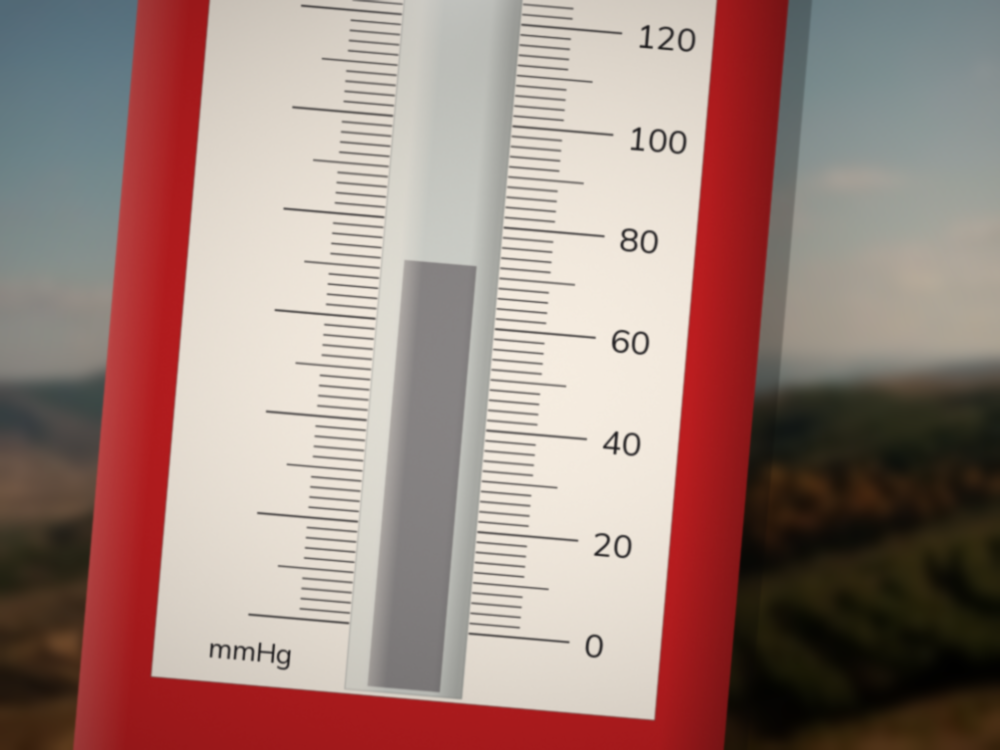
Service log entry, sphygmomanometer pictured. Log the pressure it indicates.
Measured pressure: 72 mmHg
